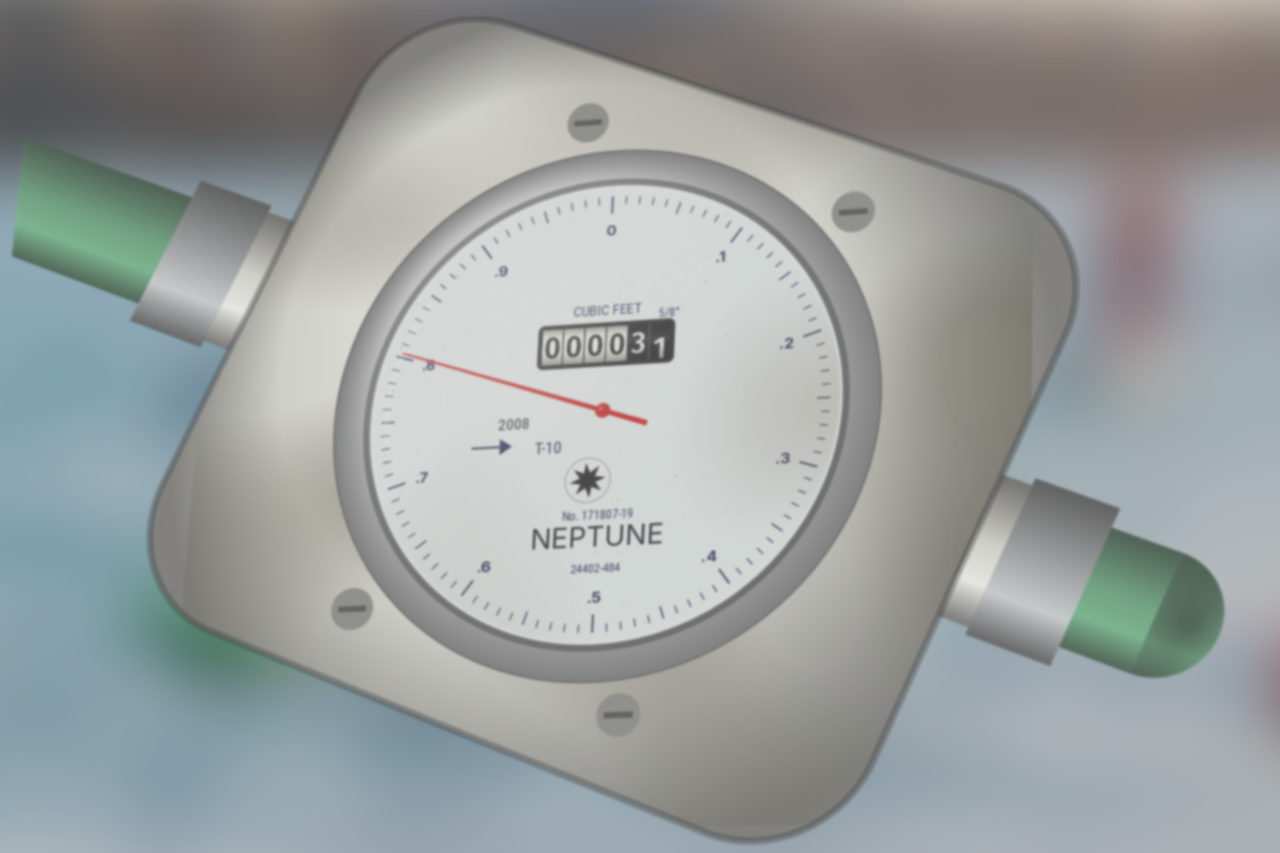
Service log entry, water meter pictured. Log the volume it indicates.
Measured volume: 30.80 ft³
